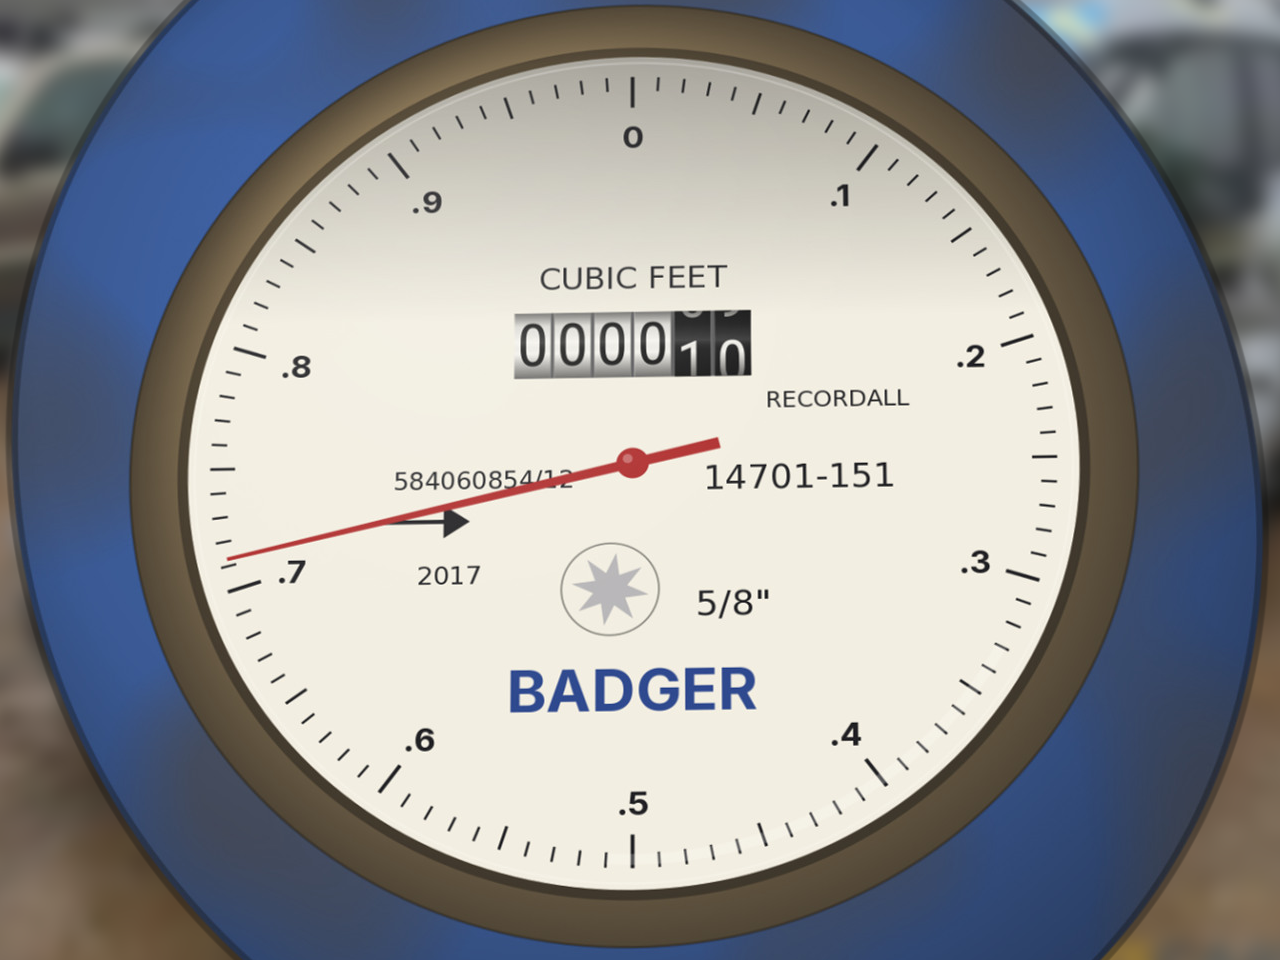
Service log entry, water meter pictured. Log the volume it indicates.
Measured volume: 9.71 ft³
